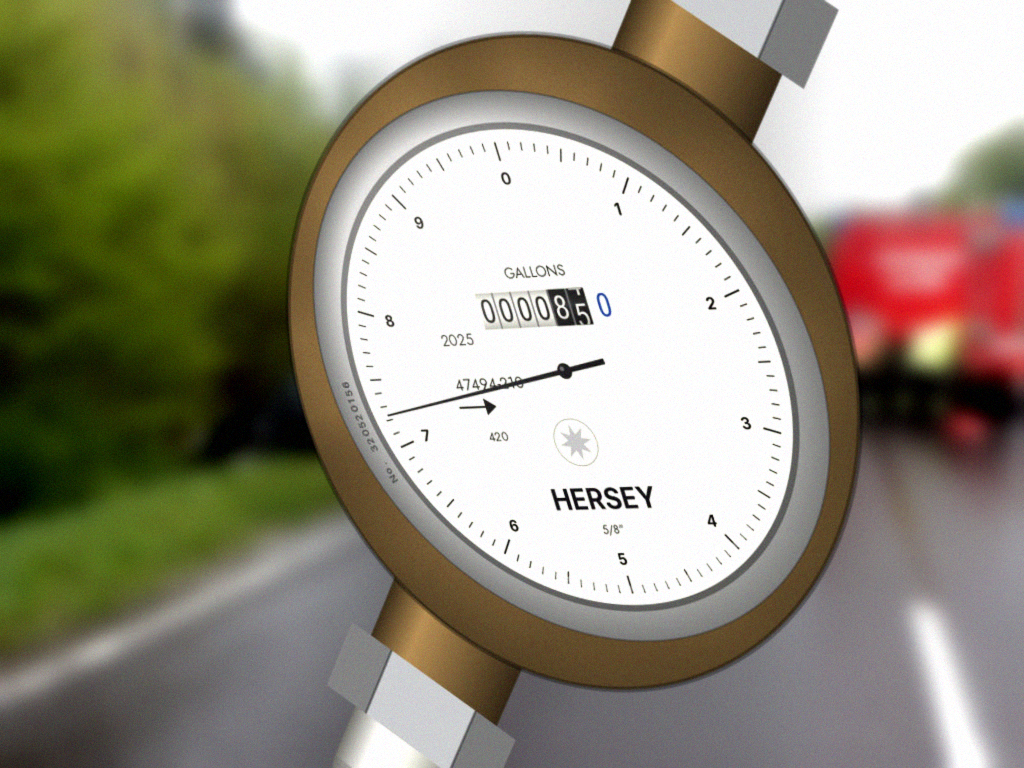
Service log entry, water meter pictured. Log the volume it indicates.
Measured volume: 847.2 gal
